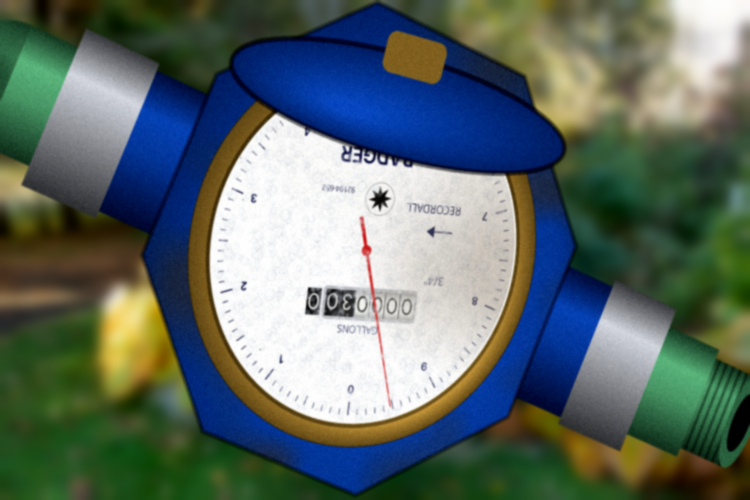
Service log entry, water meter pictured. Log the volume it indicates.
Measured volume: 299.5 gal
